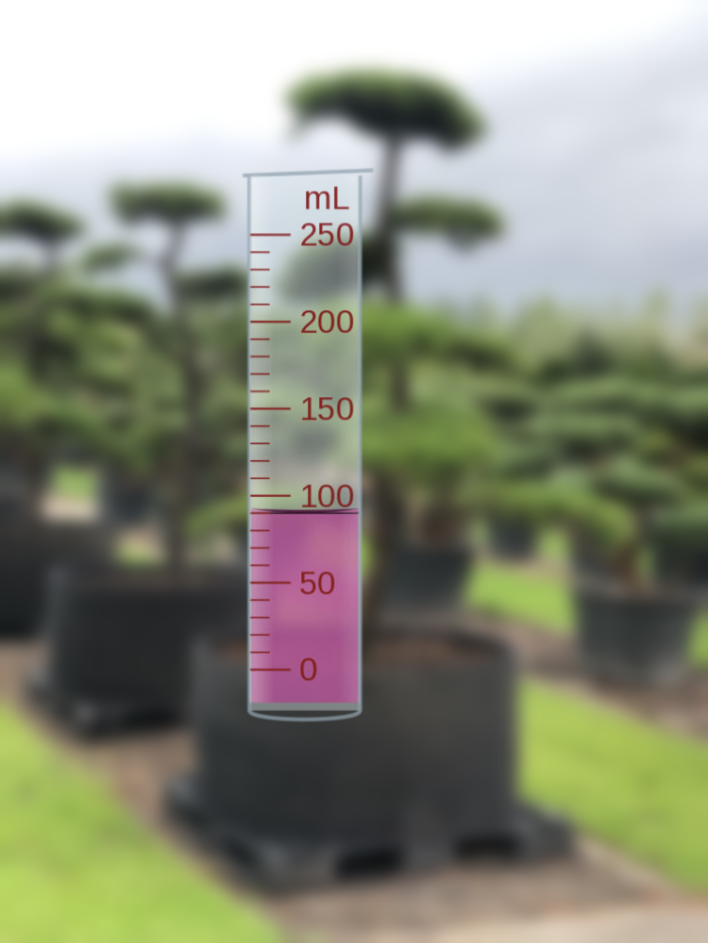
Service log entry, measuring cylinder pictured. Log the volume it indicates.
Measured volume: 90 mL
